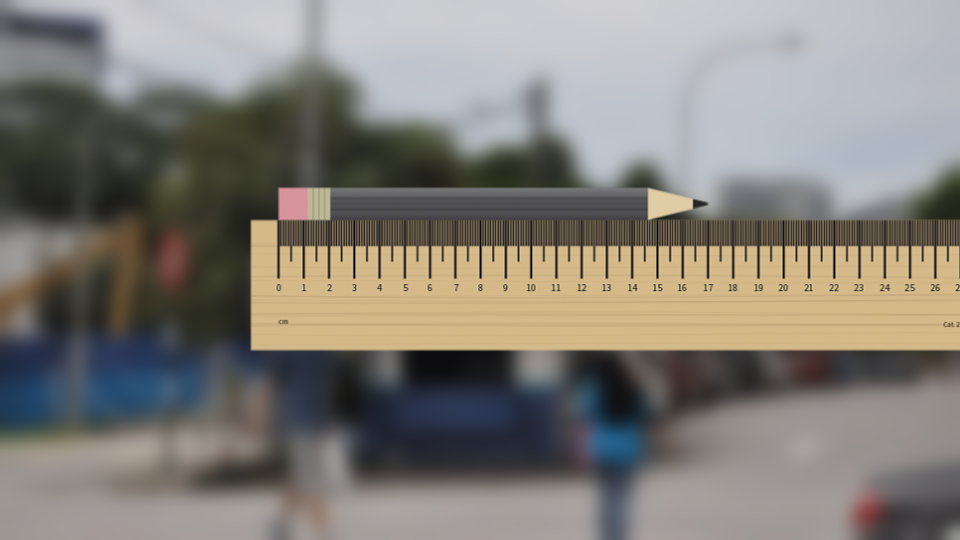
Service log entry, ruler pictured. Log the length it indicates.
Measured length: 17 cm
